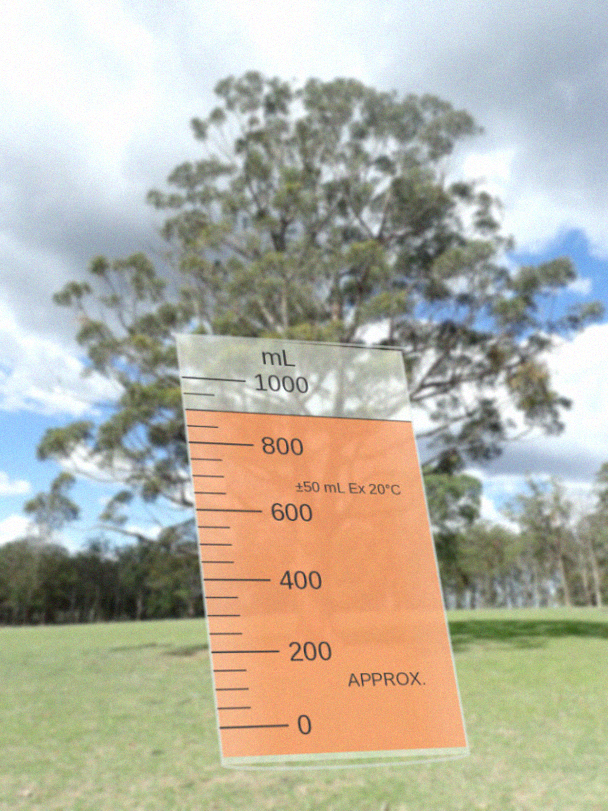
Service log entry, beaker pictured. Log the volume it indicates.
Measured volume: 900 mL
